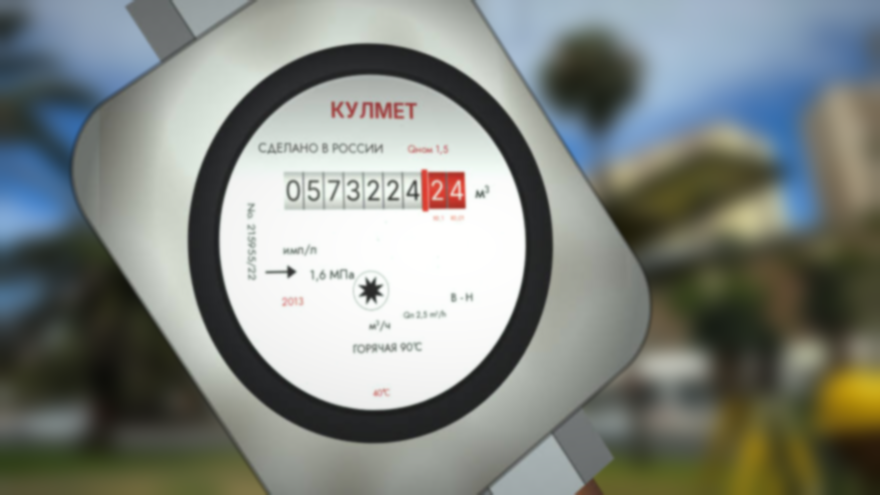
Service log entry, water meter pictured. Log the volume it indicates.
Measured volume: 573224.24 m³
